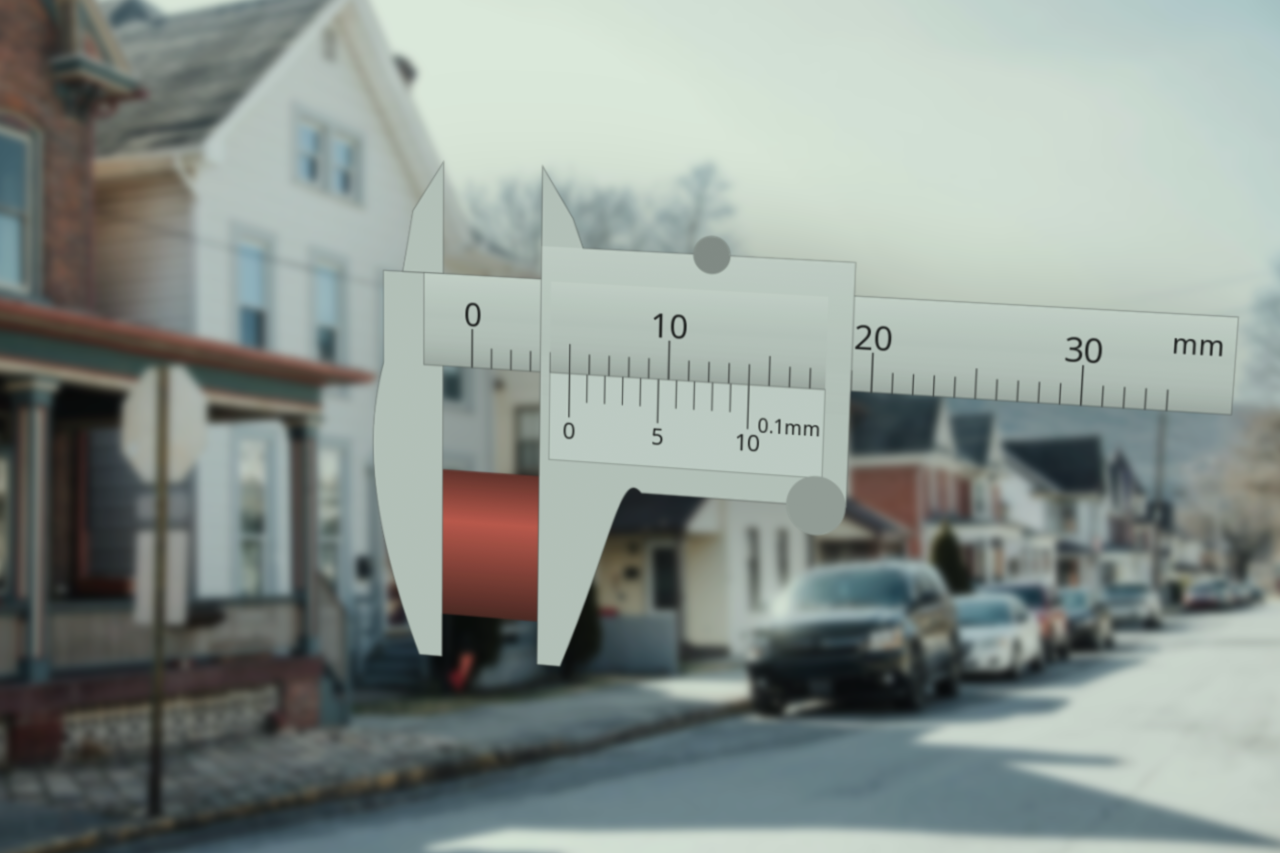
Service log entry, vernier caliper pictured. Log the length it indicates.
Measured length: 5.0 mm
